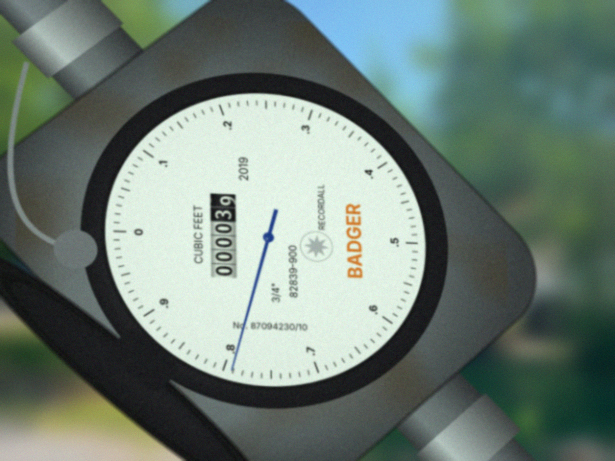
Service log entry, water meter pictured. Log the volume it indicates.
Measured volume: 38.79 ft³
